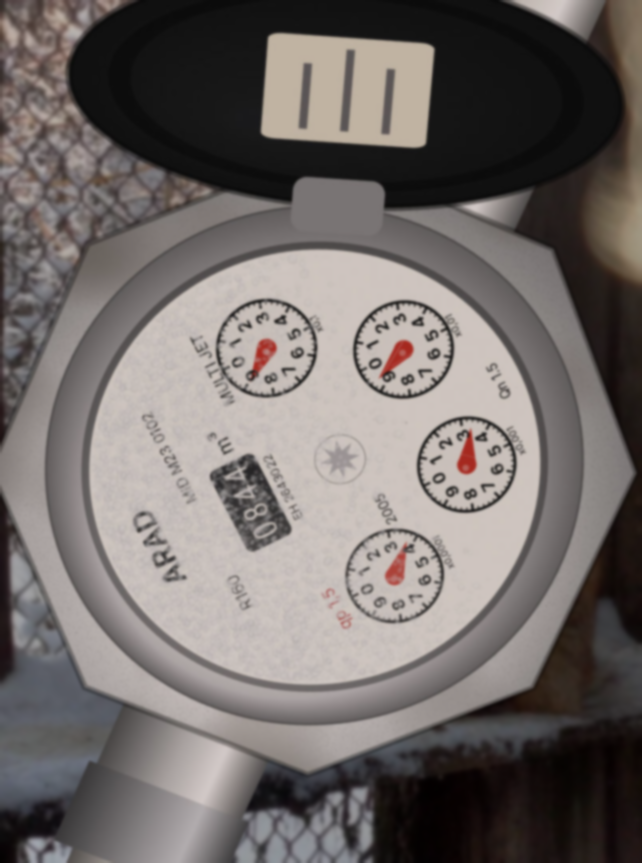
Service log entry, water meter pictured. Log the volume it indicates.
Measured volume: 844.8933 m³
